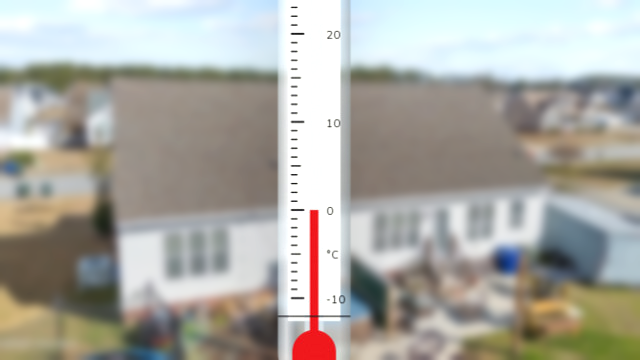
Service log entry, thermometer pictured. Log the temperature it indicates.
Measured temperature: 0 °C
